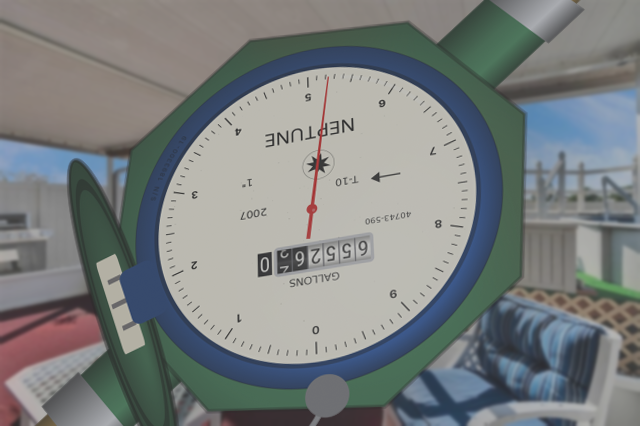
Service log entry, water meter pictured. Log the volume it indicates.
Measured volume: 6552625.2 gal
